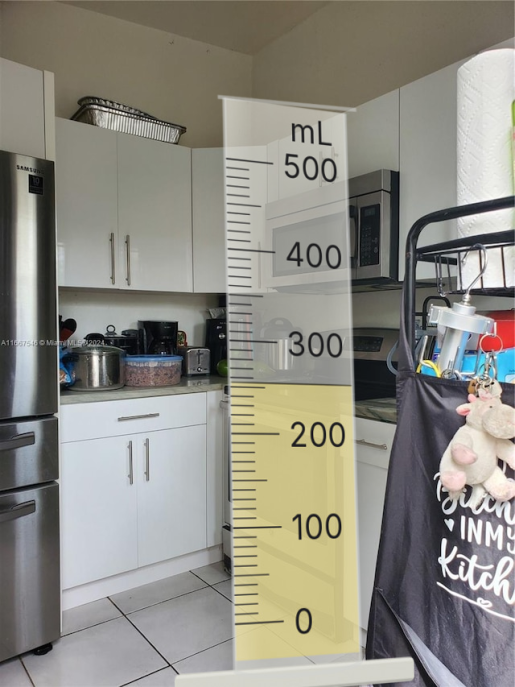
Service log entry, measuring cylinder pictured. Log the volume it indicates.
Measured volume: 255 mL
